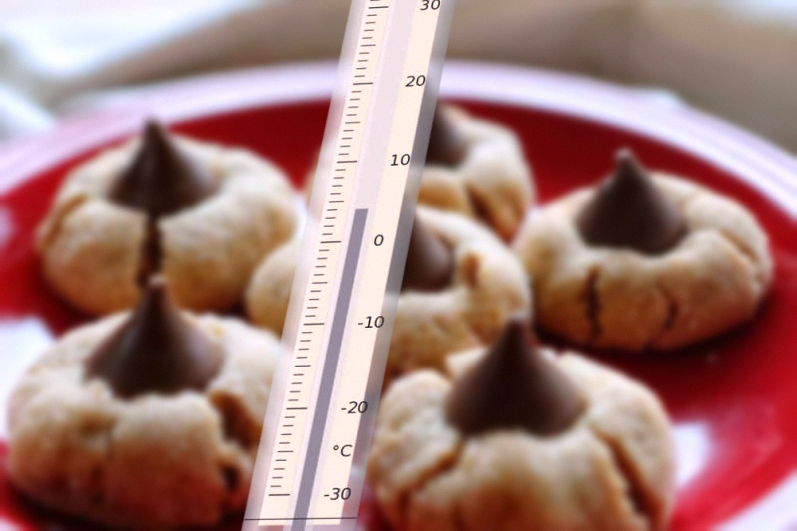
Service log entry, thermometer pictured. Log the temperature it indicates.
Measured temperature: 4 °C
